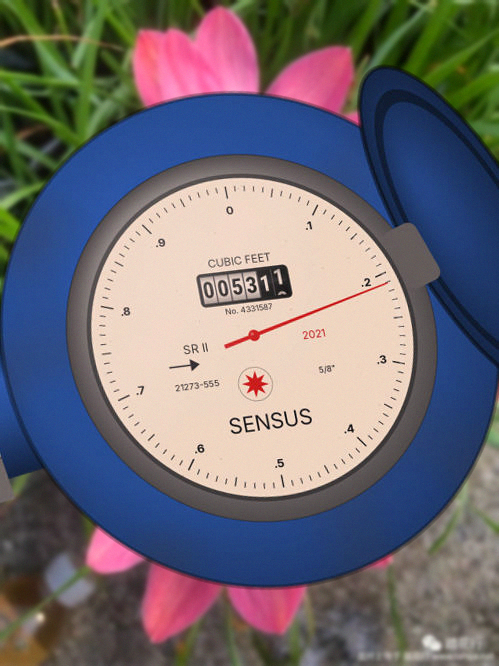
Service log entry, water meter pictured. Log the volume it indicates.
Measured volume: 5311.21 ft³
